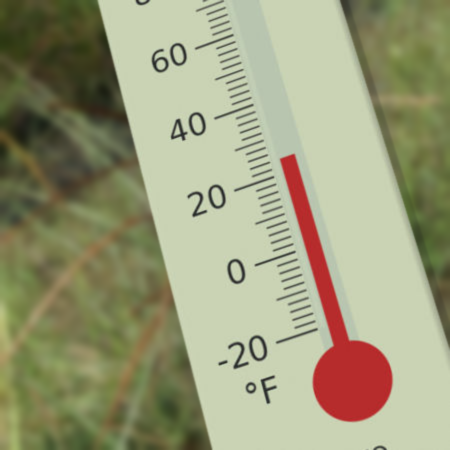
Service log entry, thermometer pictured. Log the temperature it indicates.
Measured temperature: 24 °F
